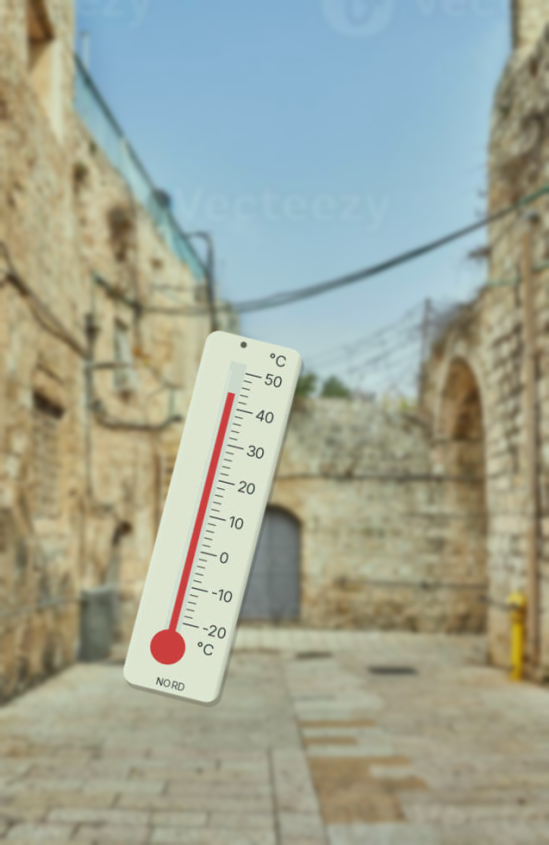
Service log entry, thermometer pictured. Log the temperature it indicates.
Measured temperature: 44 °C
